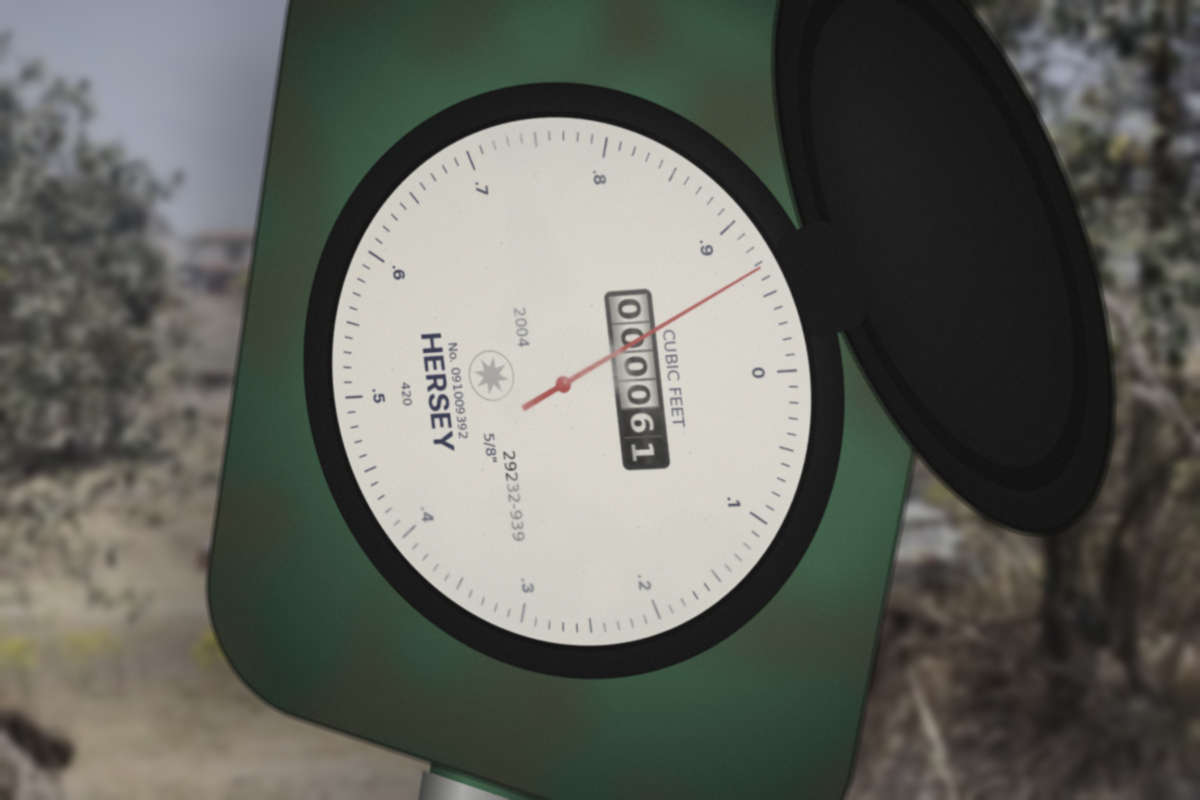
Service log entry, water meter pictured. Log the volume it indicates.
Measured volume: 60.93 ft³
